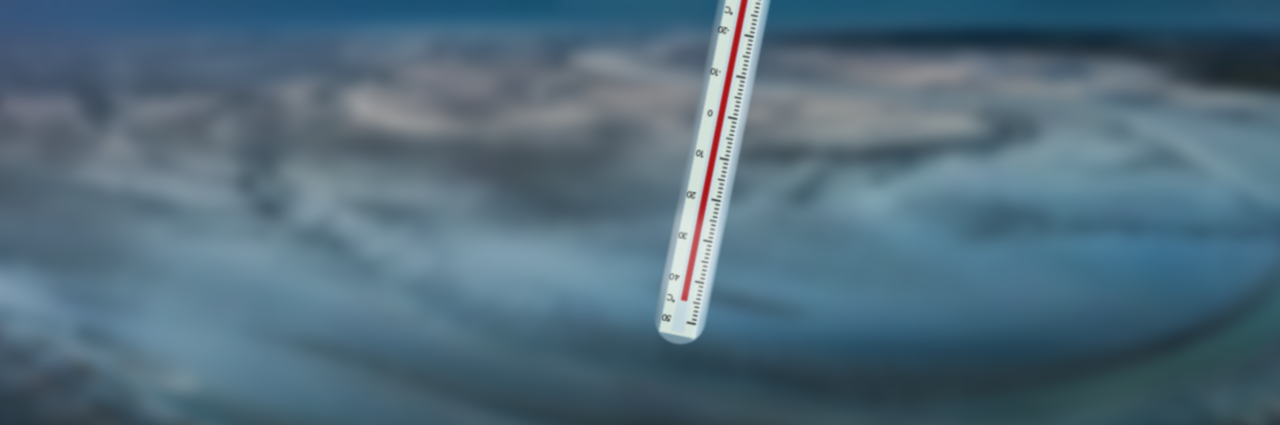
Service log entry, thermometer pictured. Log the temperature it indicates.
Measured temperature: 45 °C
